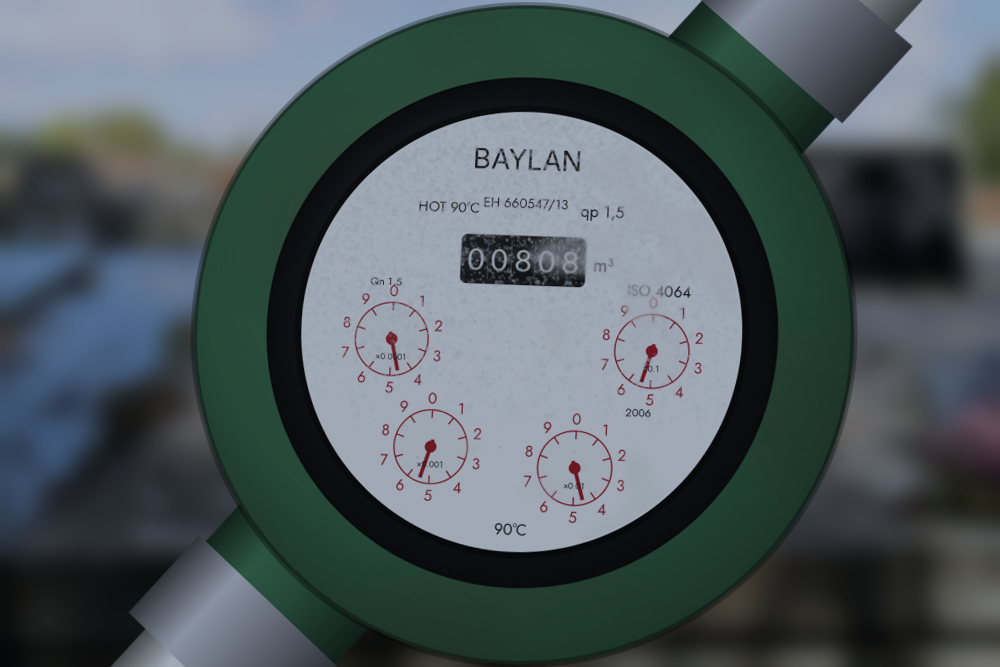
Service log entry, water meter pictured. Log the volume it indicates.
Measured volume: 808.5454 m³
